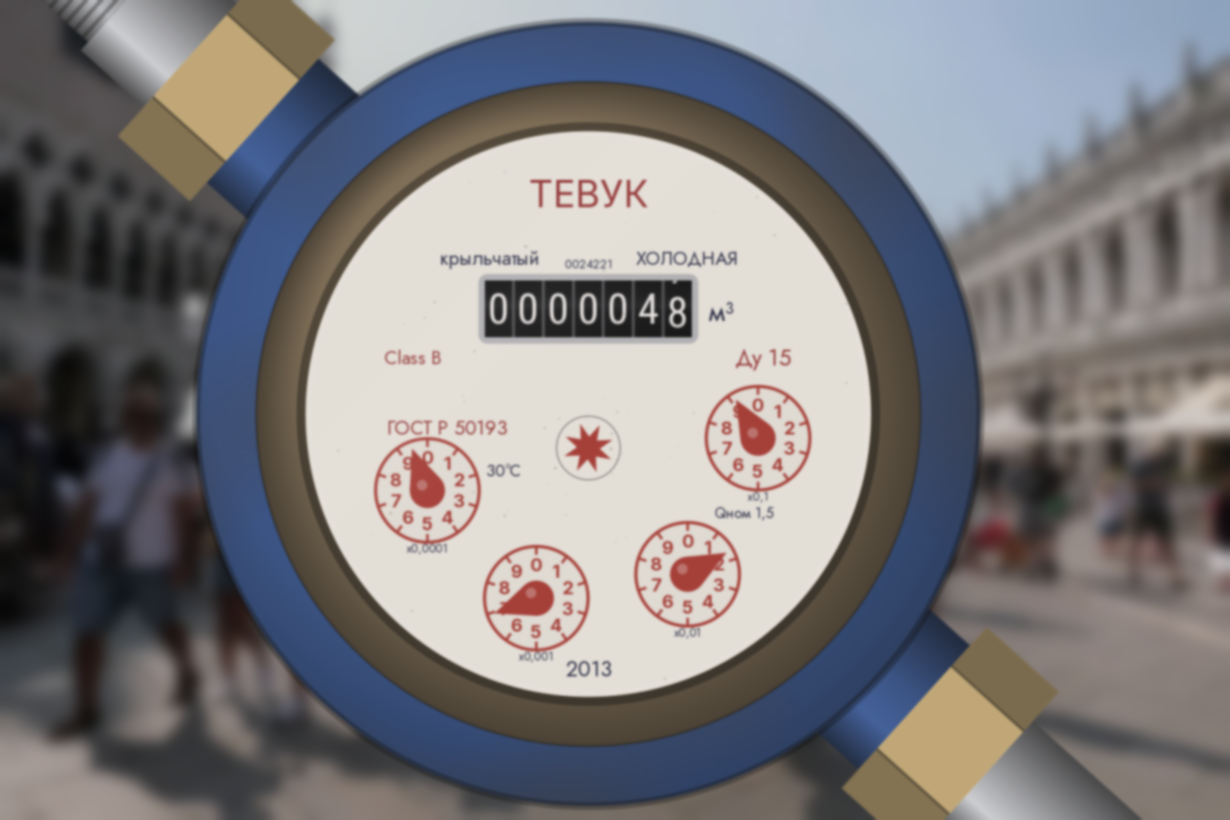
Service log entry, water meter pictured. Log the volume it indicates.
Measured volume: 47.9169 m³
